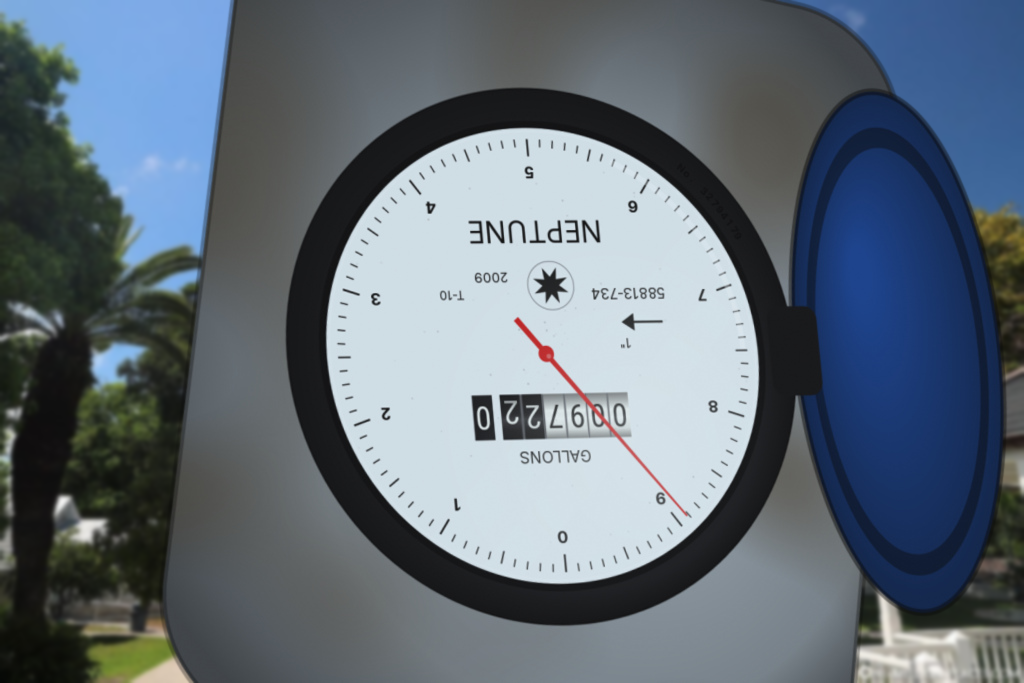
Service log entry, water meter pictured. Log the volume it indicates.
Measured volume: 97218.9 gal
